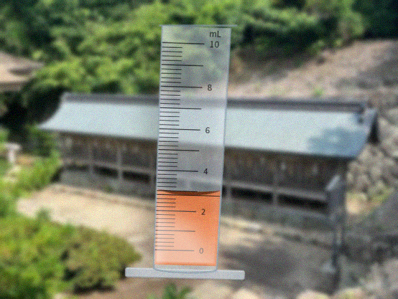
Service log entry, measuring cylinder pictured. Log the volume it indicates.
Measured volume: 2.8 mL
